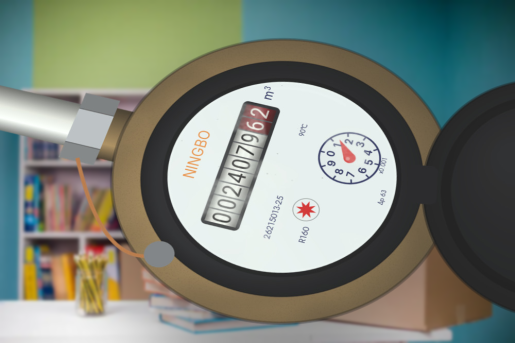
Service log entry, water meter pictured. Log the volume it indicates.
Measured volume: 24079.621 m³
